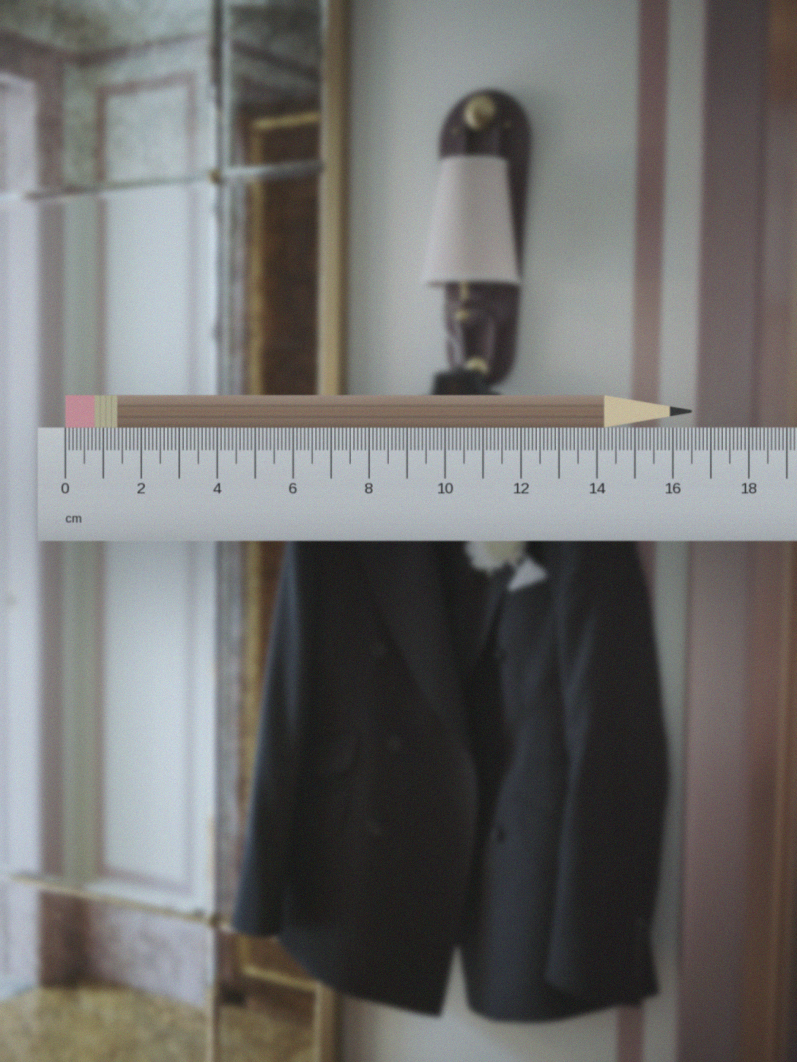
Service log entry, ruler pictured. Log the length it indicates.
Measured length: 16.5 cm
